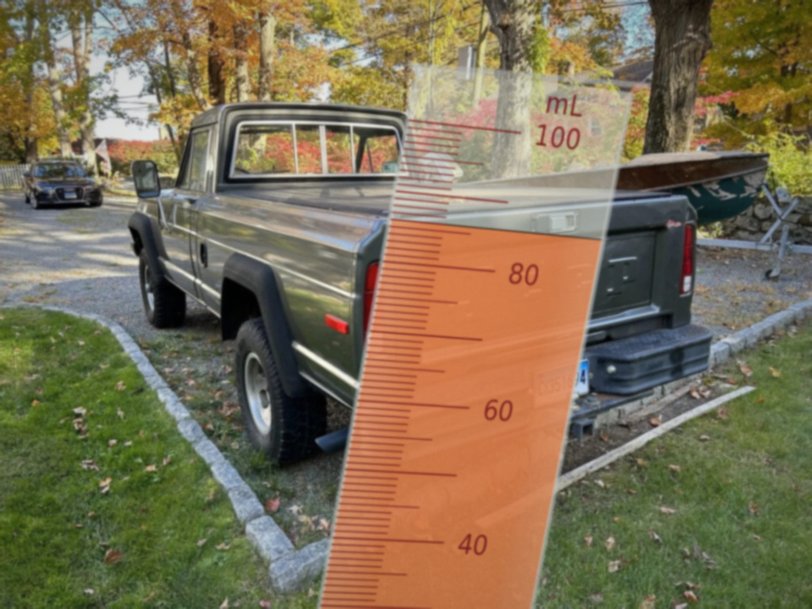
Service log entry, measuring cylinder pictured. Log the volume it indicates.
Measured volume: 86 mL
